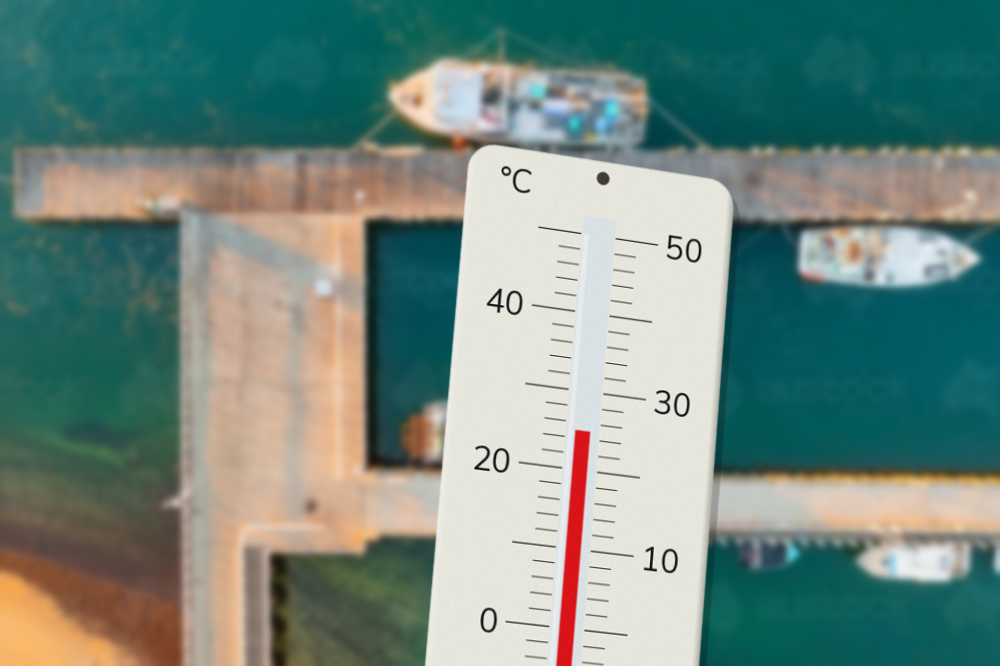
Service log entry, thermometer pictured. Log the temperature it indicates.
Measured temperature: 25 °C
